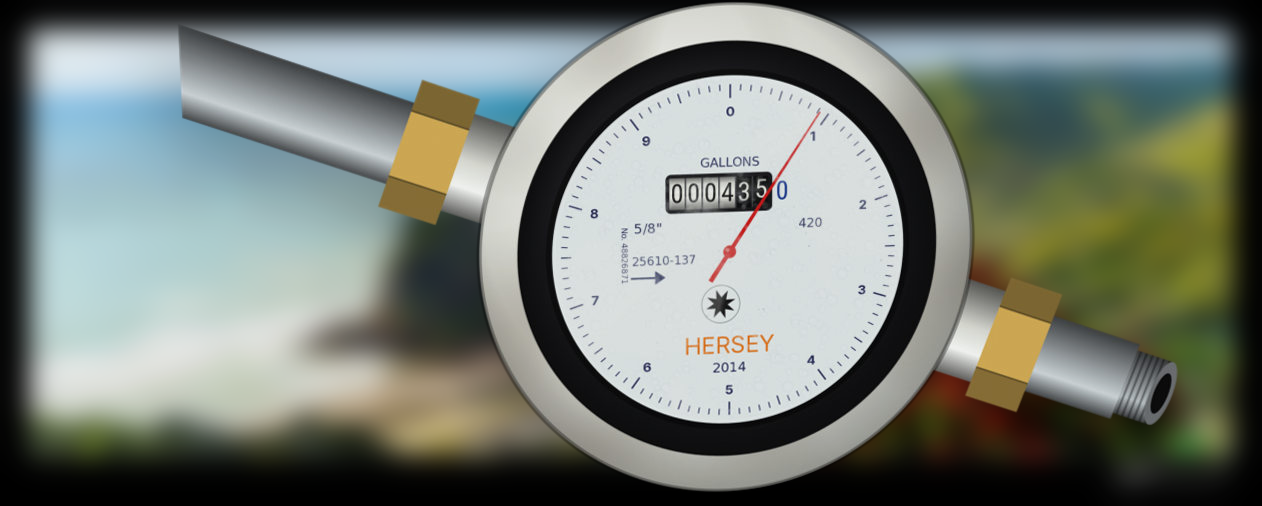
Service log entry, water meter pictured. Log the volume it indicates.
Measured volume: 4350.9 gal
